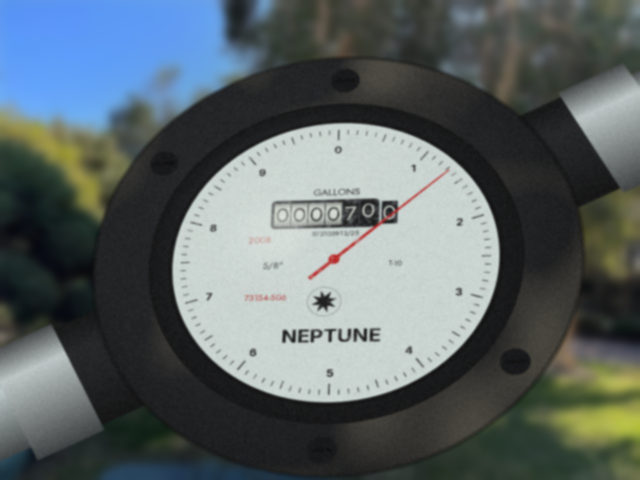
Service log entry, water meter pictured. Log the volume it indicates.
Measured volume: 701.3 gal
